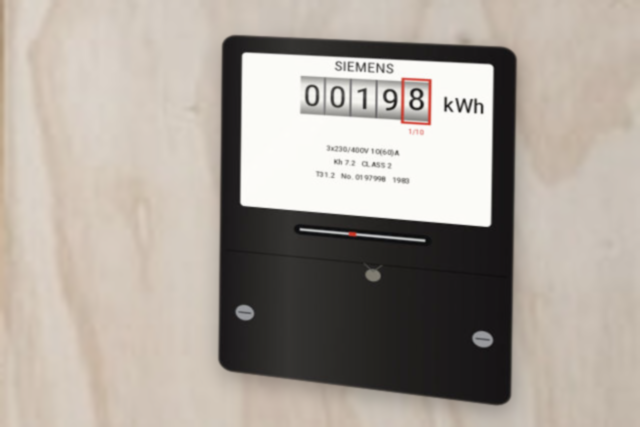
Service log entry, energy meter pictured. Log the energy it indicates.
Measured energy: 19.8 kWh
